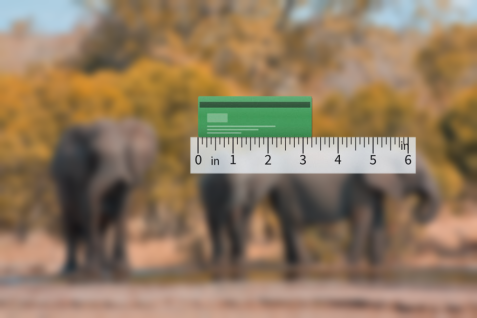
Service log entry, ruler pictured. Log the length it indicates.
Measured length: 3.25 in
